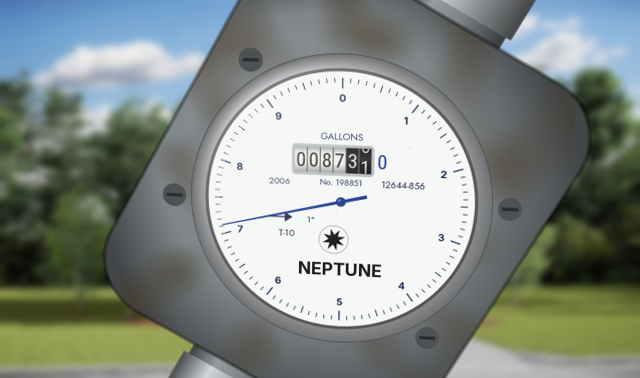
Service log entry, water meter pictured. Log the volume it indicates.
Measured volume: 87307.1 gal
